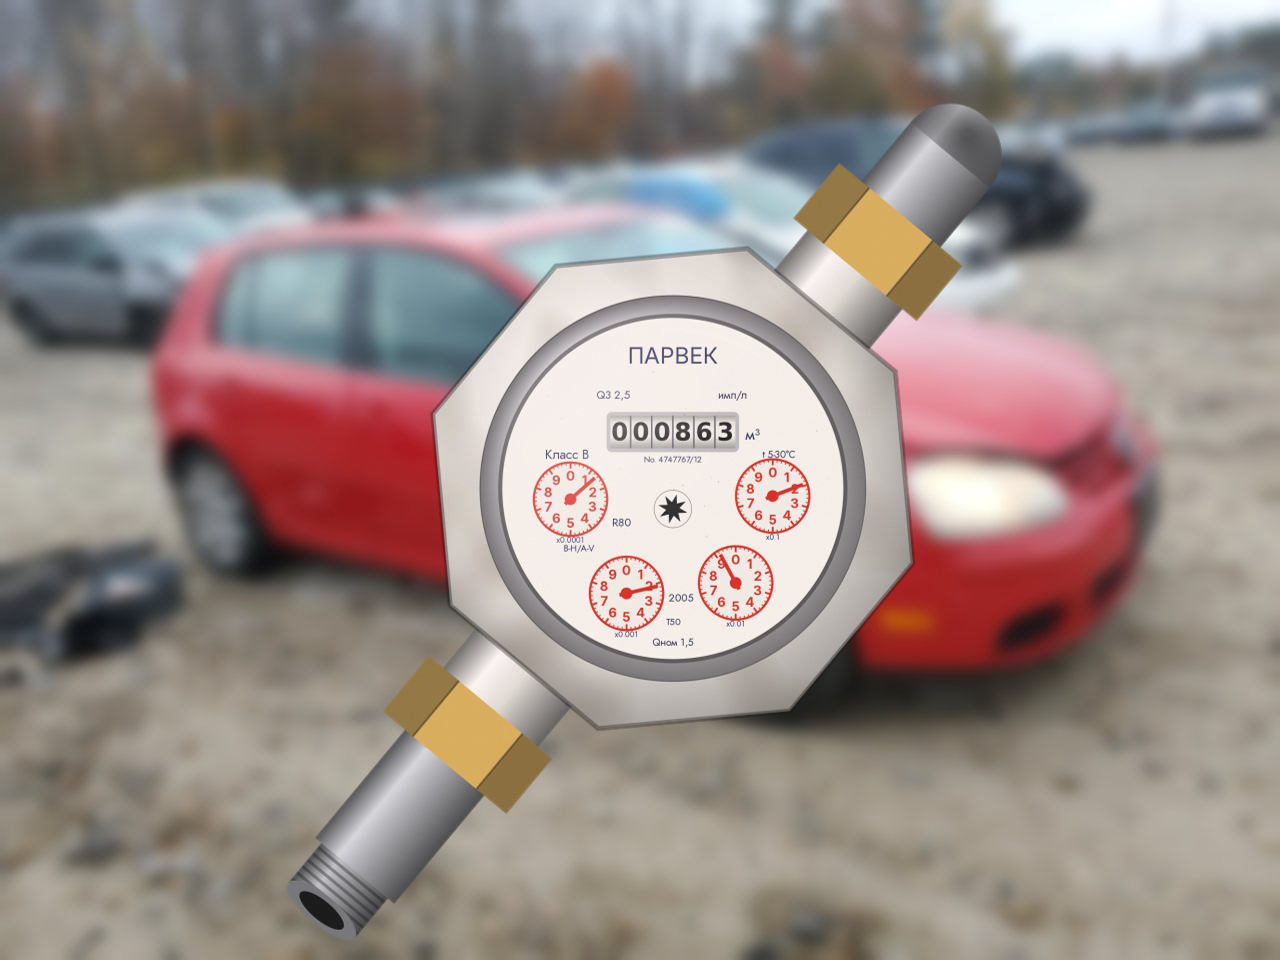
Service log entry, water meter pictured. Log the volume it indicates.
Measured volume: 863.1921 m³
